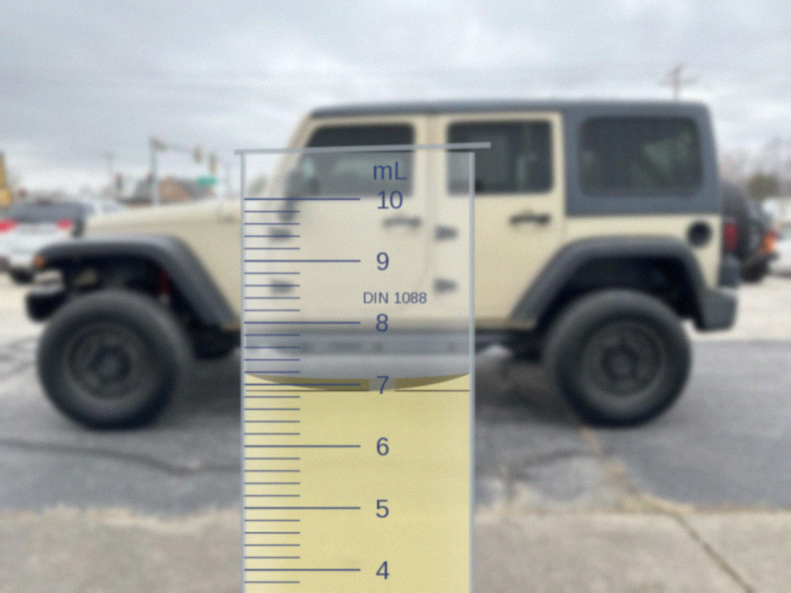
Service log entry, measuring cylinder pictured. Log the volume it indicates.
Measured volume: 6.9 mL
